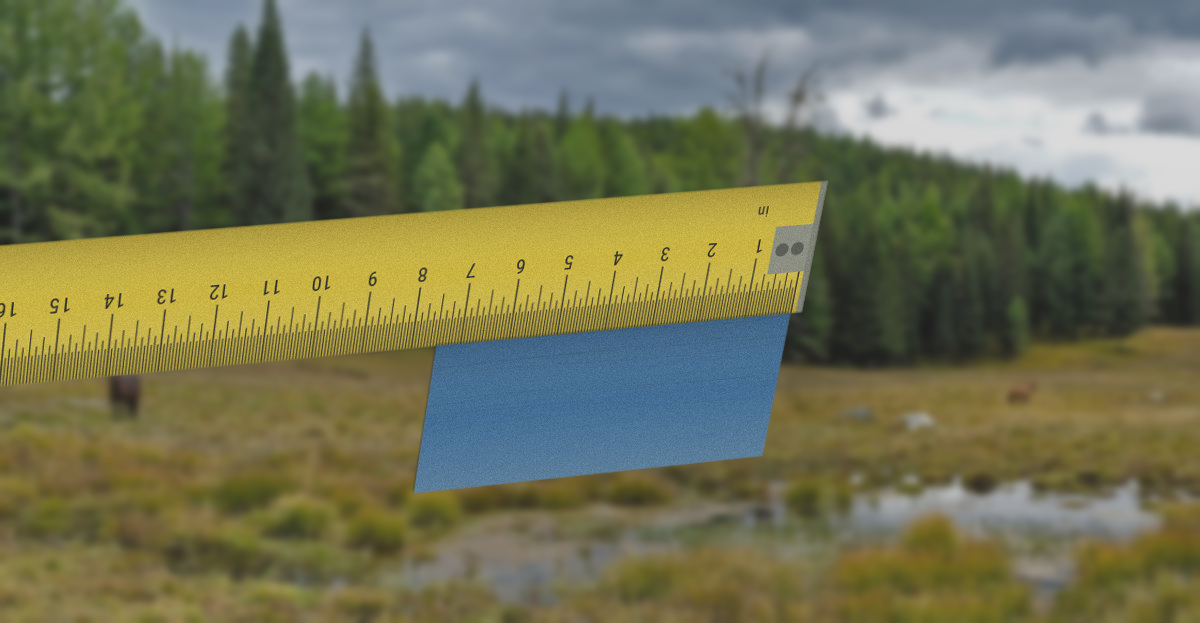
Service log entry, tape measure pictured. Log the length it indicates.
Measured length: 7.5 in
